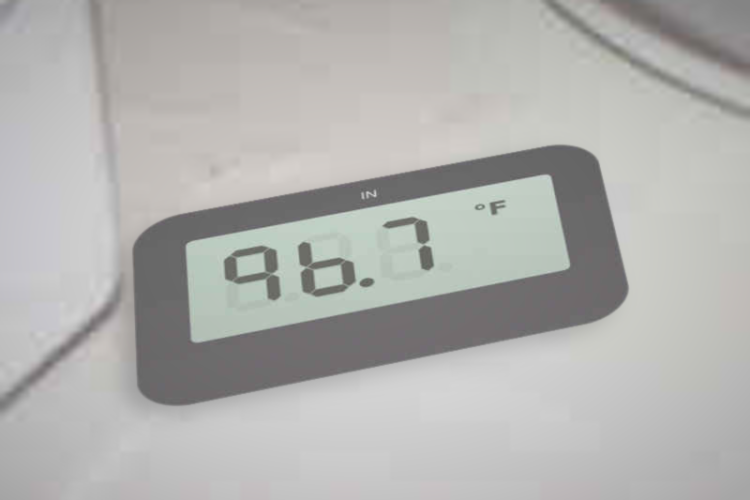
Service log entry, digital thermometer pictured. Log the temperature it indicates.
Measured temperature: 96.7 °F
